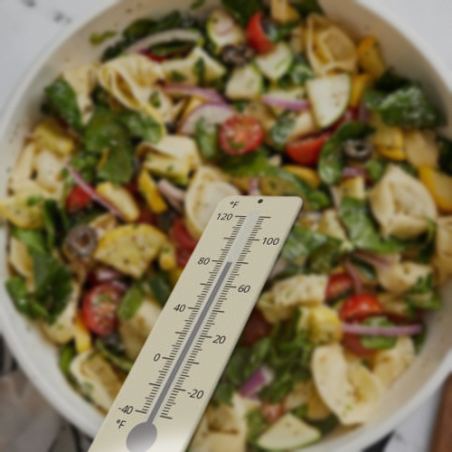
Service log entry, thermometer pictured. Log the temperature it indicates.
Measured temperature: 80 °F
